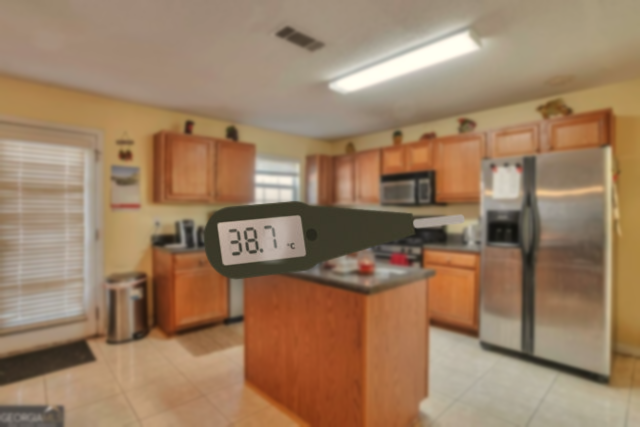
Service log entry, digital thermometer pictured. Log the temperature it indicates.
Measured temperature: 38.7 °C
